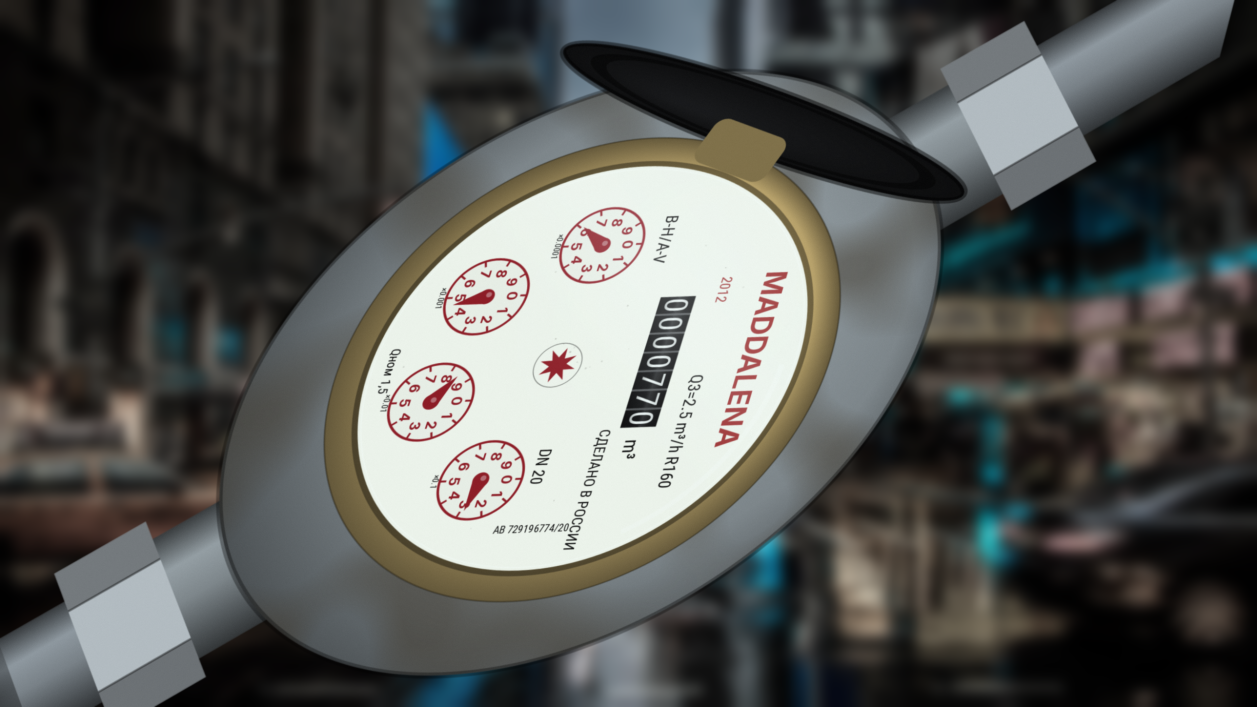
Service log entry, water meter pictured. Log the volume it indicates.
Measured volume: 770.2846 m³
